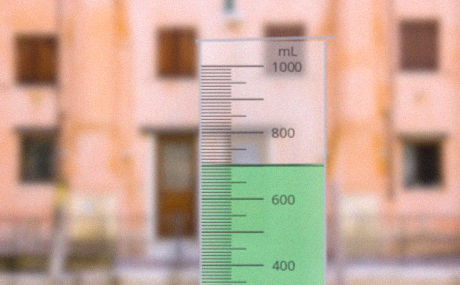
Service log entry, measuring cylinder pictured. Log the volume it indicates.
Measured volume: 700 mL
